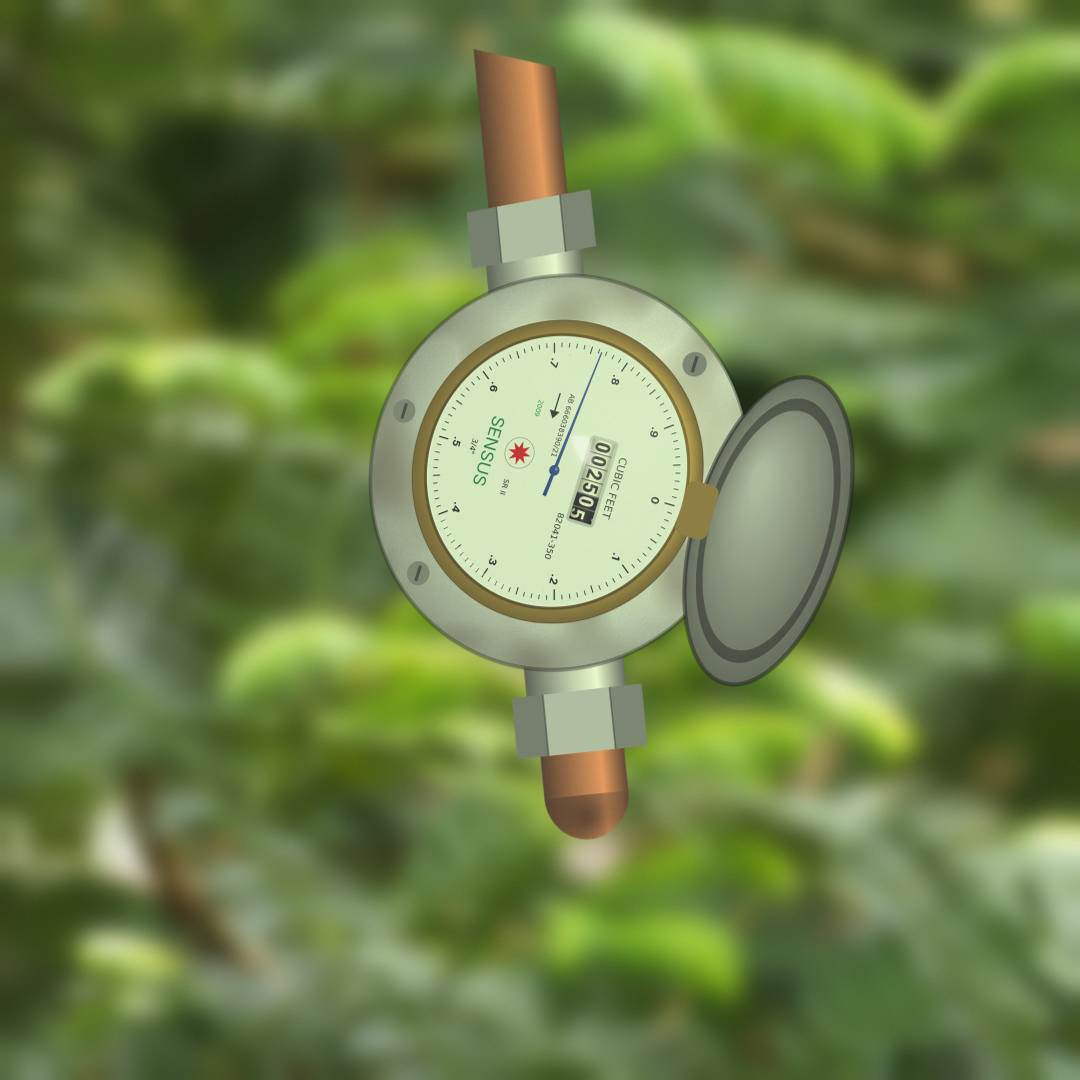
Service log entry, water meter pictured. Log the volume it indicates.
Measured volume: 2504.76 ft³
